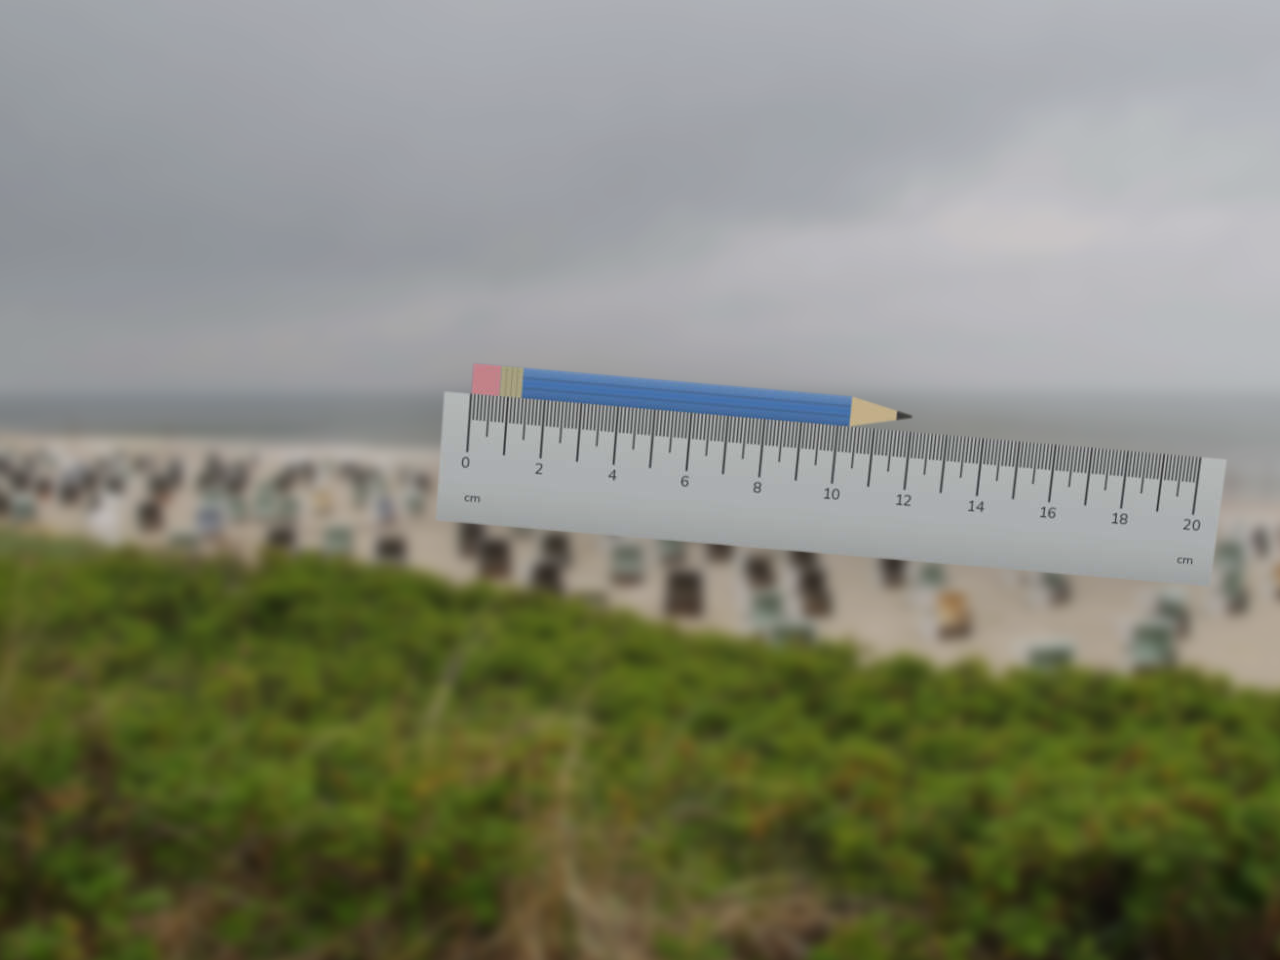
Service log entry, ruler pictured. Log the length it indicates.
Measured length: 12 cm
